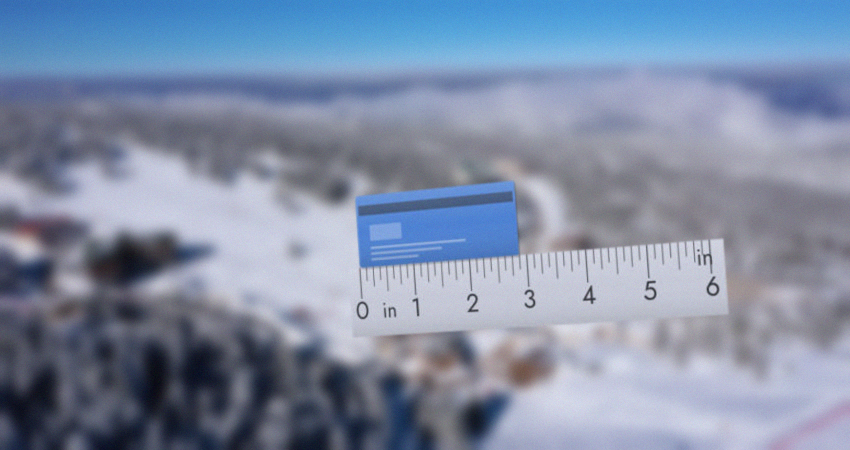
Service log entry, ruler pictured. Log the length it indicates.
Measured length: 2.875 in
